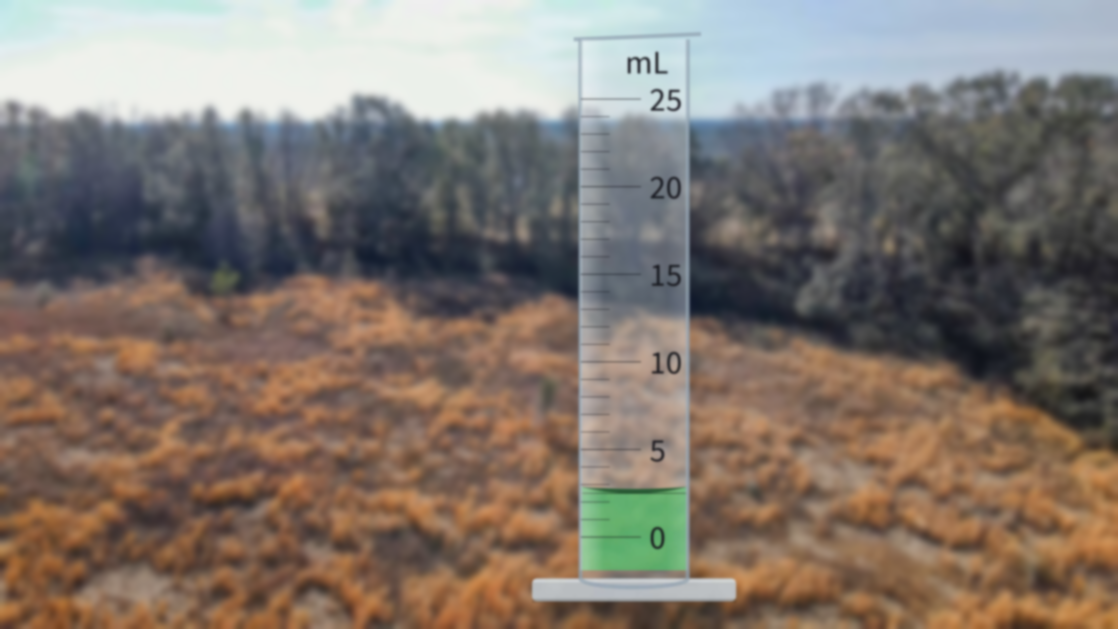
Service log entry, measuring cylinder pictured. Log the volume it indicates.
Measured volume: 2.5 mL
